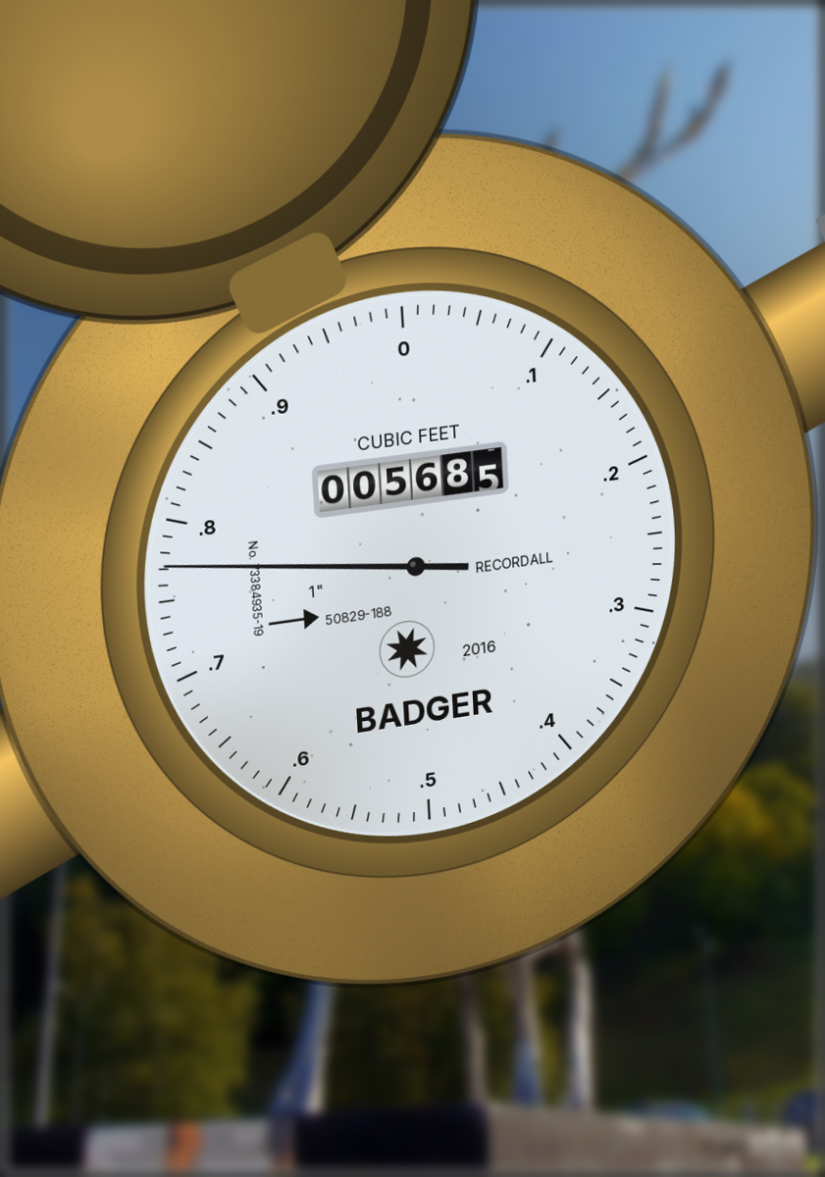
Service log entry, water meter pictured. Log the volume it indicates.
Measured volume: 5684.77 ft³
